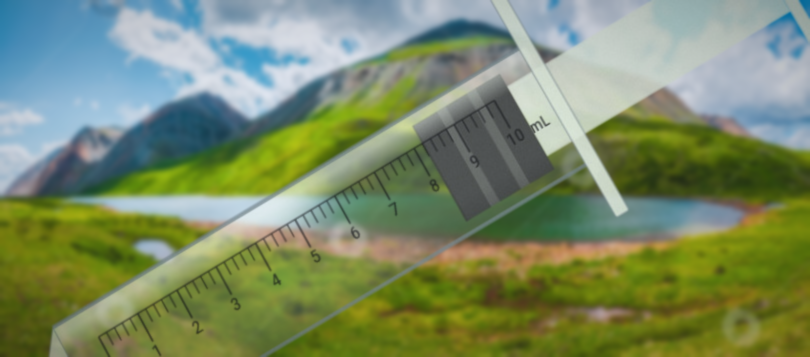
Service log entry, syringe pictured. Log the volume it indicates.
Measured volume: 8.2 mL
